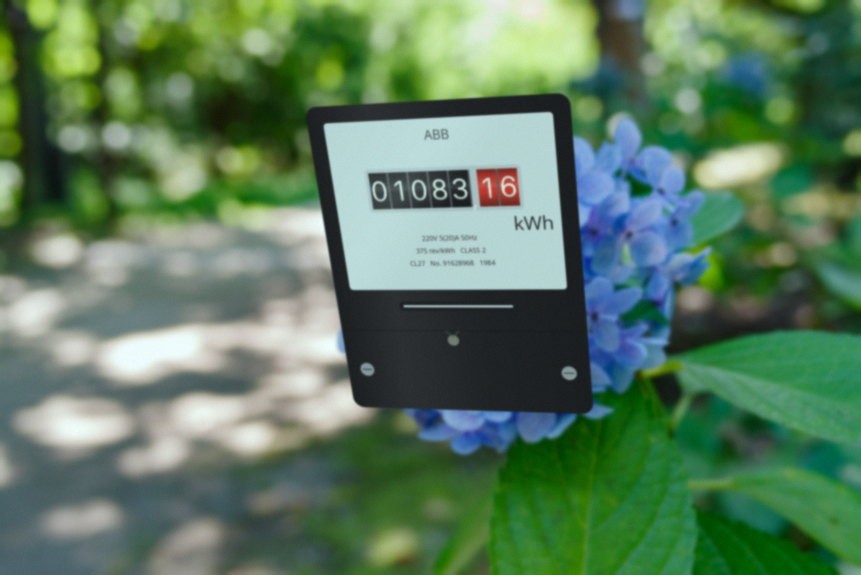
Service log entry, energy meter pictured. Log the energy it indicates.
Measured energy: 1083.16 kWh
